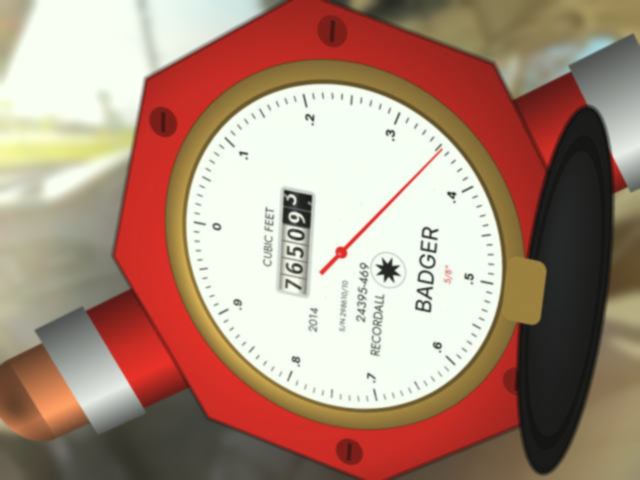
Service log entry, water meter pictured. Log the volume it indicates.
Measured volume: 765093.35 ft³
